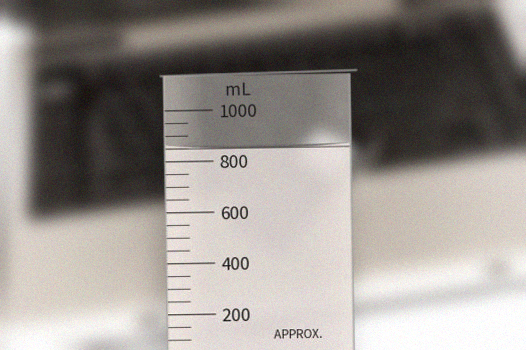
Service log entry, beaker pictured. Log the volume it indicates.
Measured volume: 850 mL
